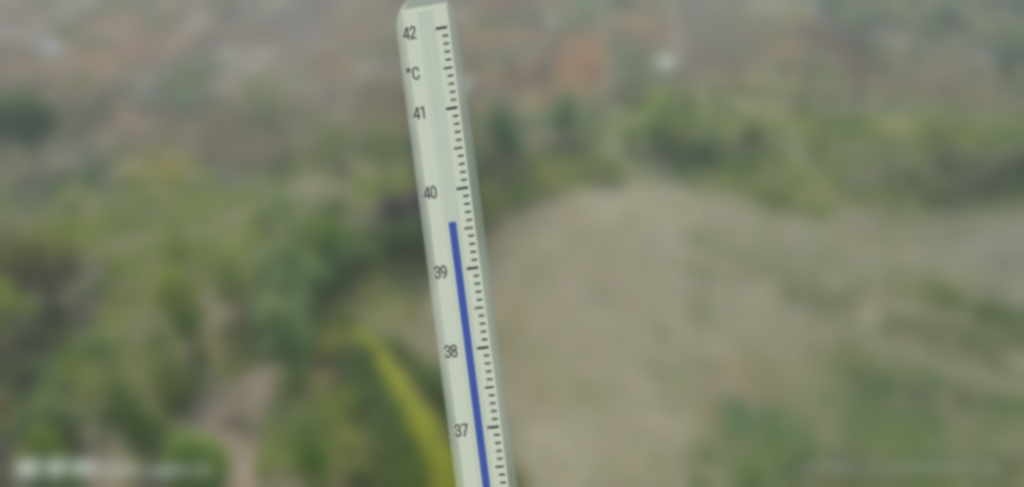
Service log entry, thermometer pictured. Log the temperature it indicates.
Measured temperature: 39.6 °C
